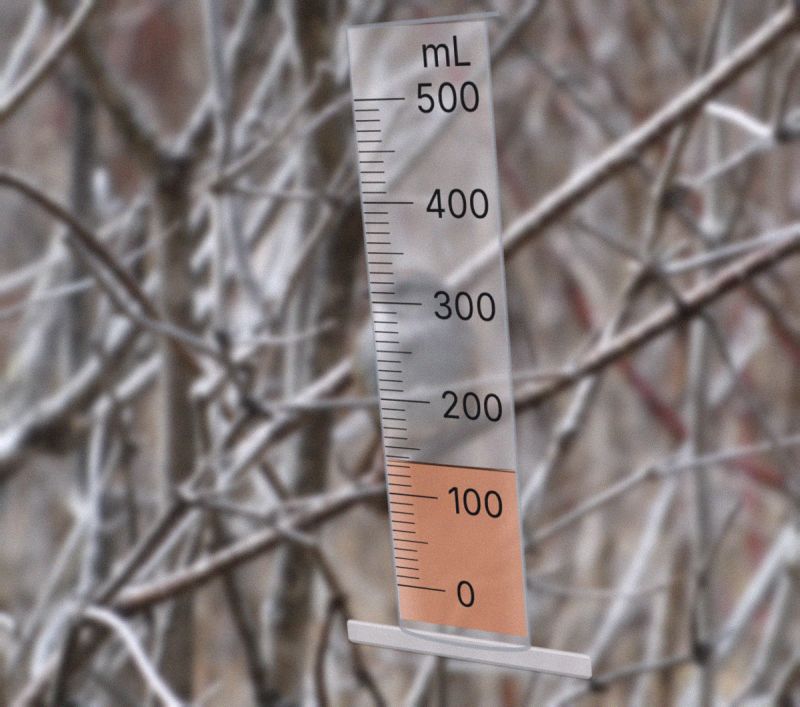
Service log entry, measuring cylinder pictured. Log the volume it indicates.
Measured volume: 135 mL
